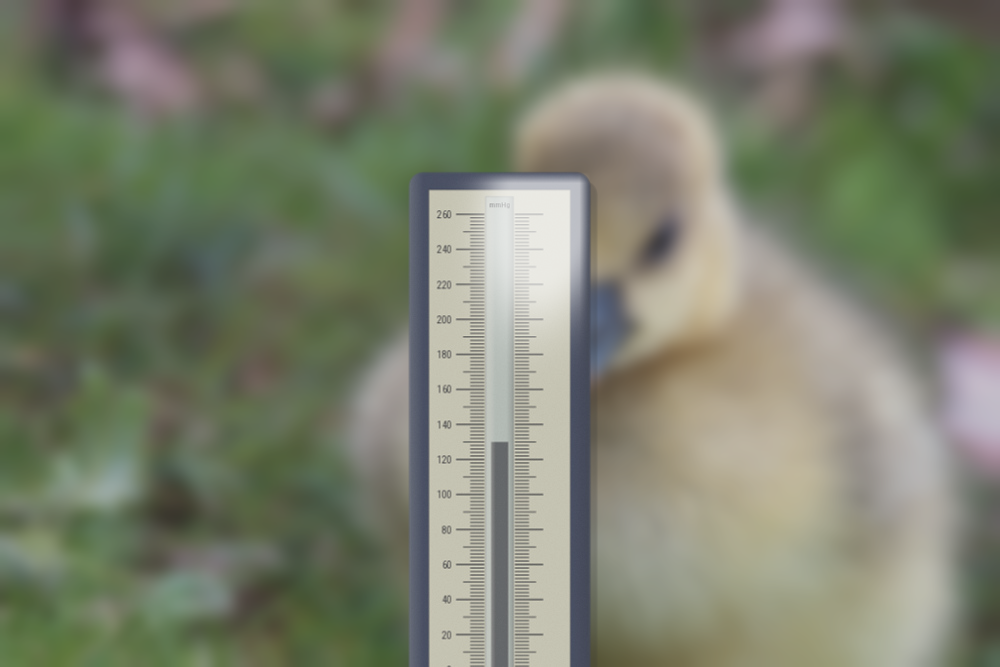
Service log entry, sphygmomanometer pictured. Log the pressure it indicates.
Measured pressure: 130 mmHg
